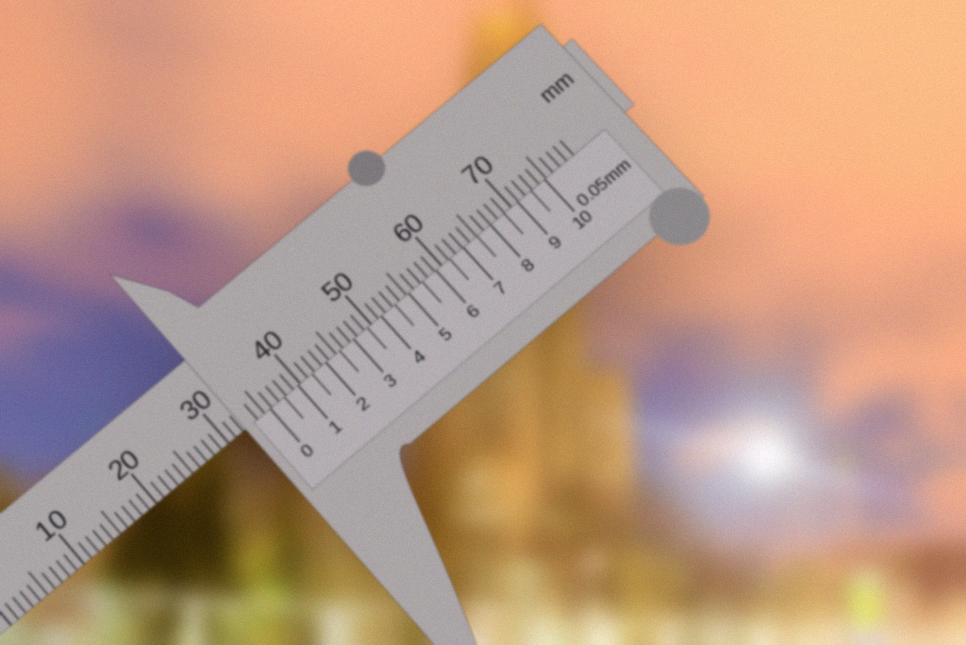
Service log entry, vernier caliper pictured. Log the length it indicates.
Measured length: 35.8 mm
